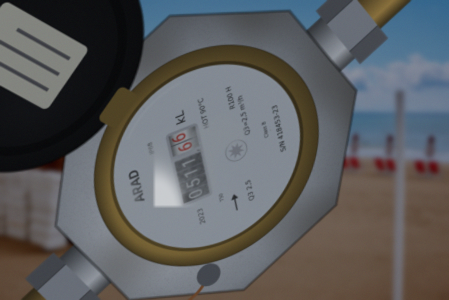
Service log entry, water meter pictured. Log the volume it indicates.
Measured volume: 511.66 kL
